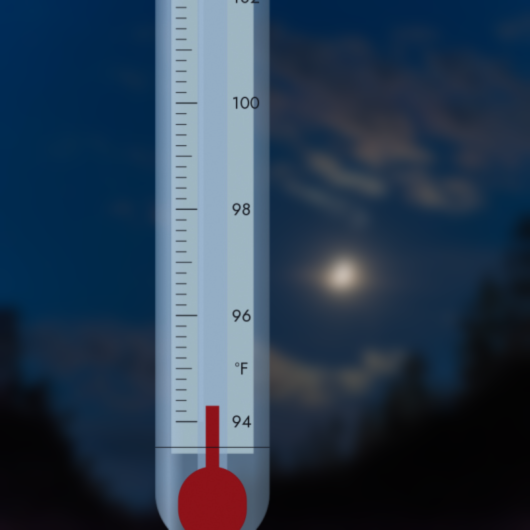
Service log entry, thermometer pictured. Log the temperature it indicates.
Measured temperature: 94.3 °F
